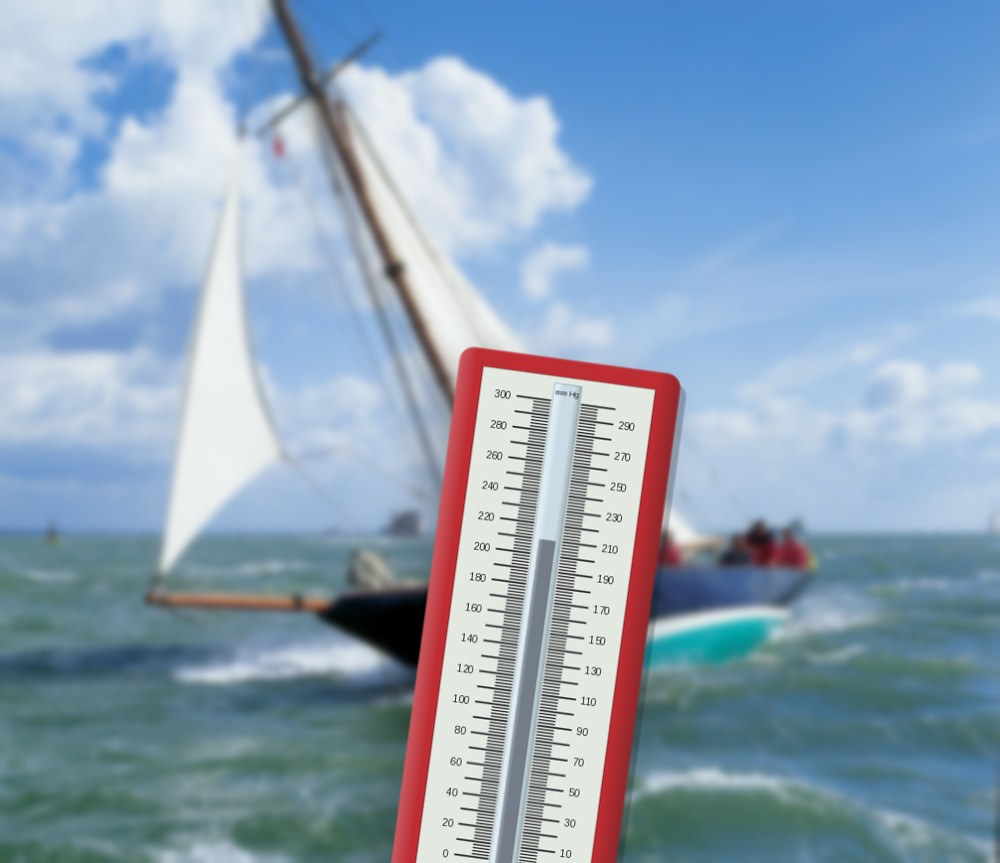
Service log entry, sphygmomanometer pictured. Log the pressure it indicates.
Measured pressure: 210 mmHg
